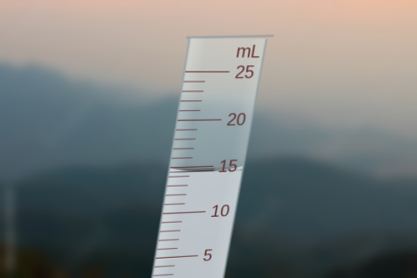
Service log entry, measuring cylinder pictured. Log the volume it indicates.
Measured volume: 14.5 mL
